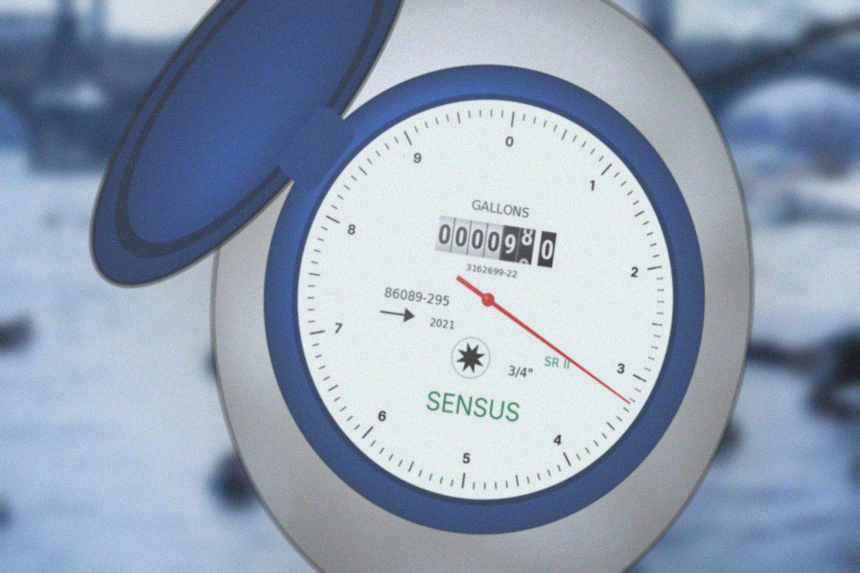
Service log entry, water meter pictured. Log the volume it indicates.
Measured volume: 983.2 gal
